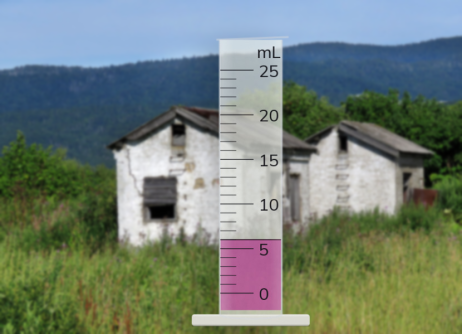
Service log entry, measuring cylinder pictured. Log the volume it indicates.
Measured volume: 6 mL
